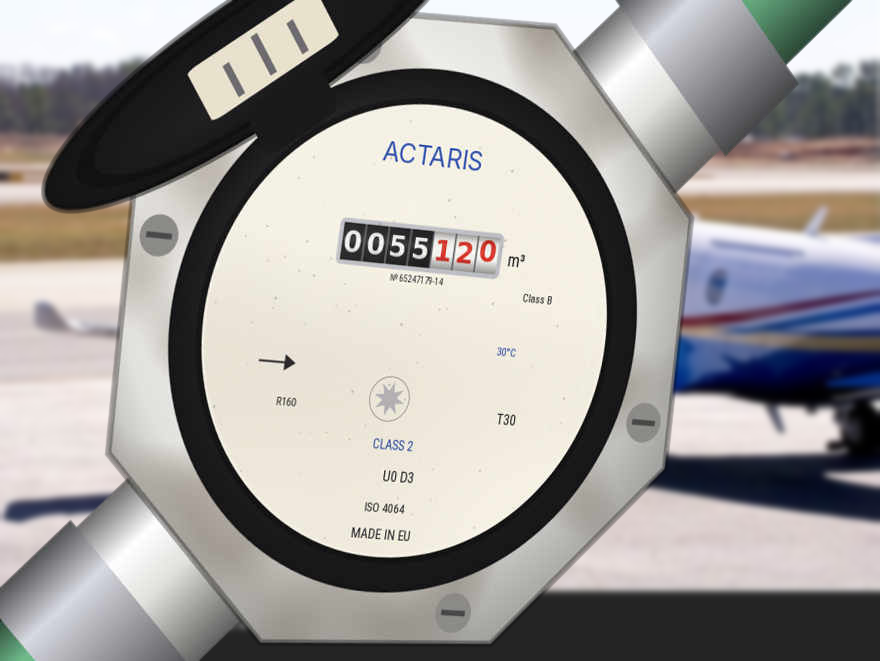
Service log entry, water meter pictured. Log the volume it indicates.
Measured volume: 55.120 m³
